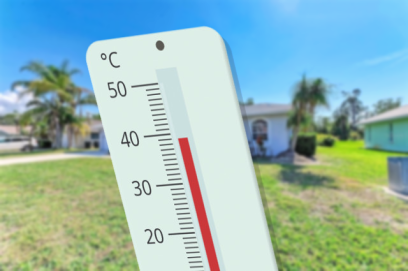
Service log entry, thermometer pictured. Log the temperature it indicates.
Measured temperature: 39 °C
